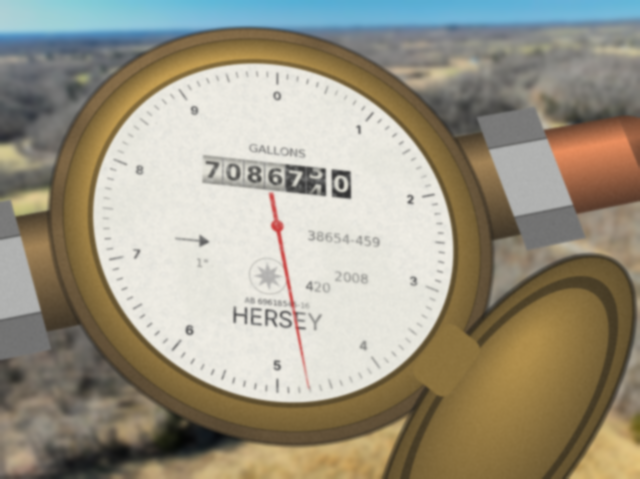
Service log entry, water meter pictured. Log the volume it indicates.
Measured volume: 7086734.7 gal
